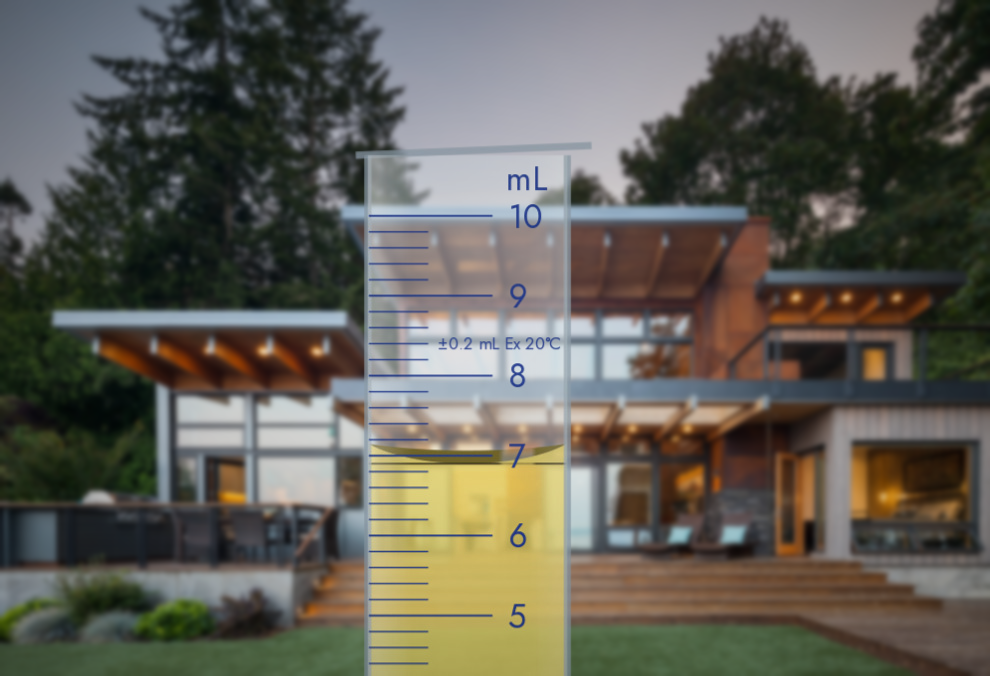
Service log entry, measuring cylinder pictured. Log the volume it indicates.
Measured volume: 6.9 mL
